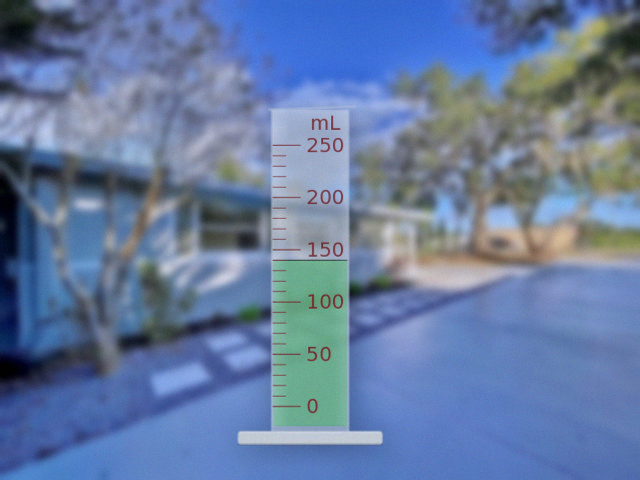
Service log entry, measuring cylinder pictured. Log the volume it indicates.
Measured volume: 140 mL
